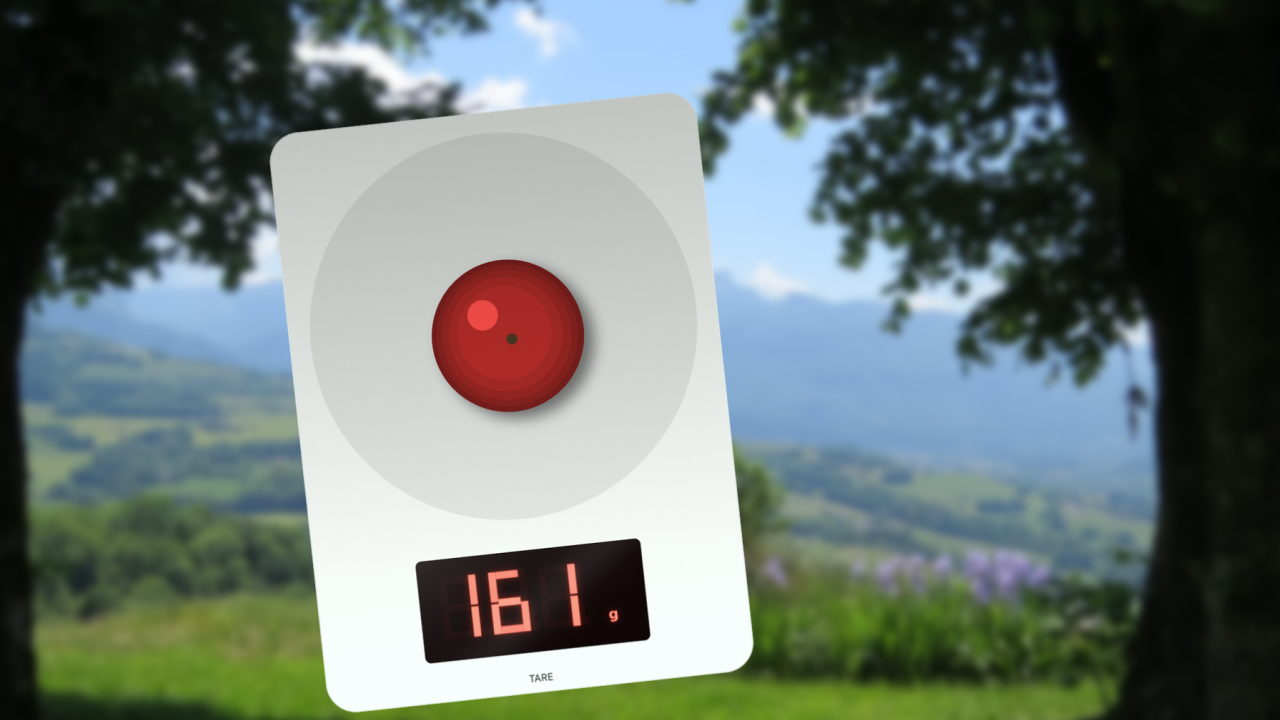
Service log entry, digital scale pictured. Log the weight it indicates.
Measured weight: 161 g
